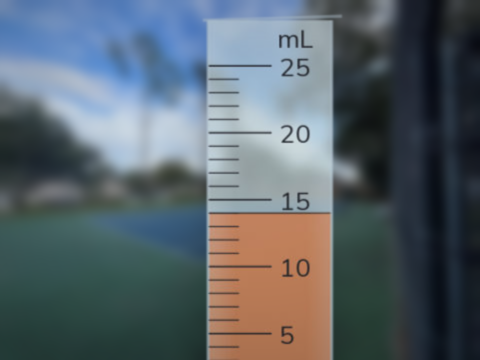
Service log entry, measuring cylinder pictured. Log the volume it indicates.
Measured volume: 14 mL
